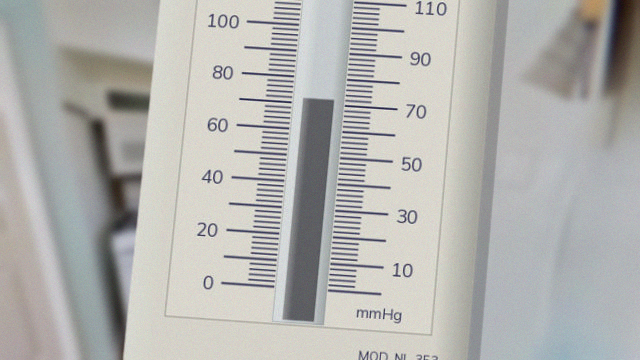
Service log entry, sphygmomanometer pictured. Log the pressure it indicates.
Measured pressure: 72 mmHg
